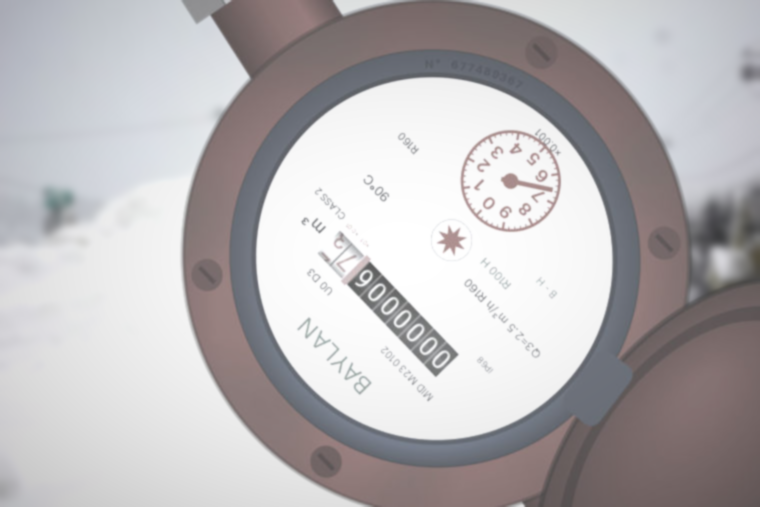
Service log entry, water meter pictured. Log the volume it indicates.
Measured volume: 6.726 m³
